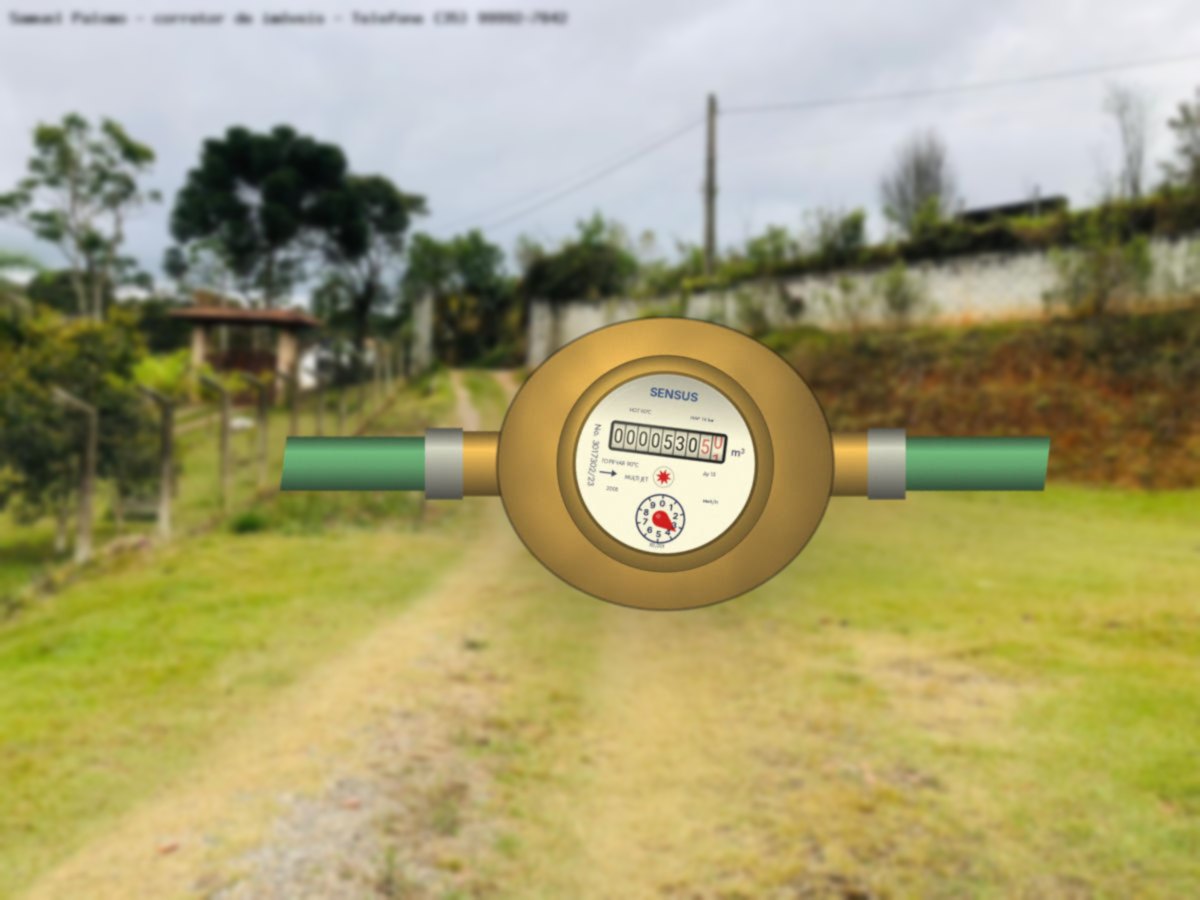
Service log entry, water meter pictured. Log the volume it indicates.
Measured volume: 530.503 m³
